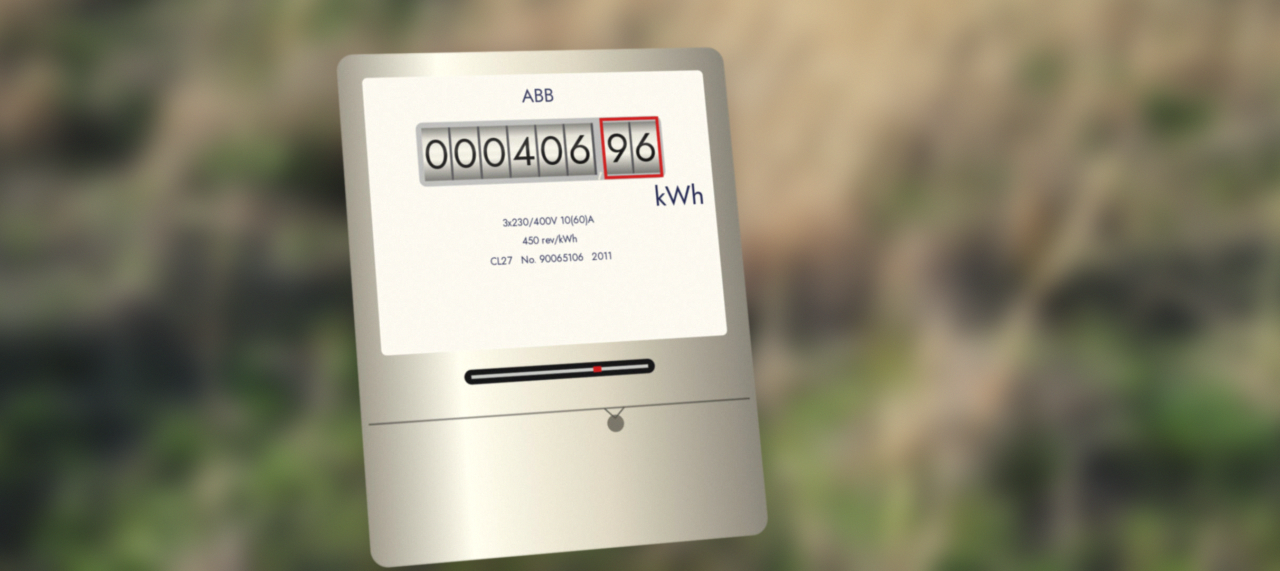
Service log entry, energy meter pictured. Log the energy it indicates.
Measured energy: 406.96 kWh
